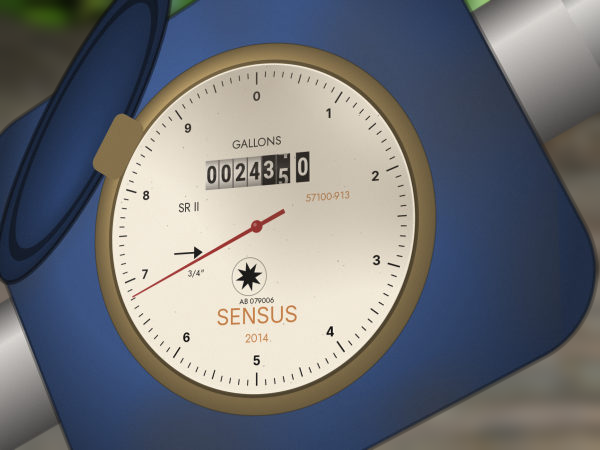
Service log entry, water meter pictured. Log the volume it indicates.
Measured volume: 24346.8 gal
